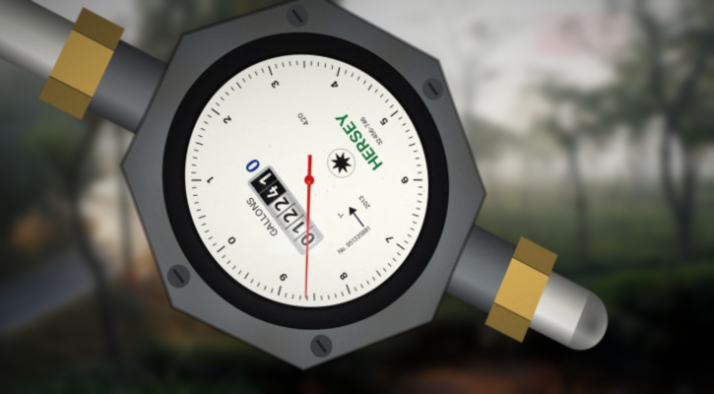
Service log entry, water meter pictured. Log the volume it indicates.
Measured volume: 122408.6 gal
